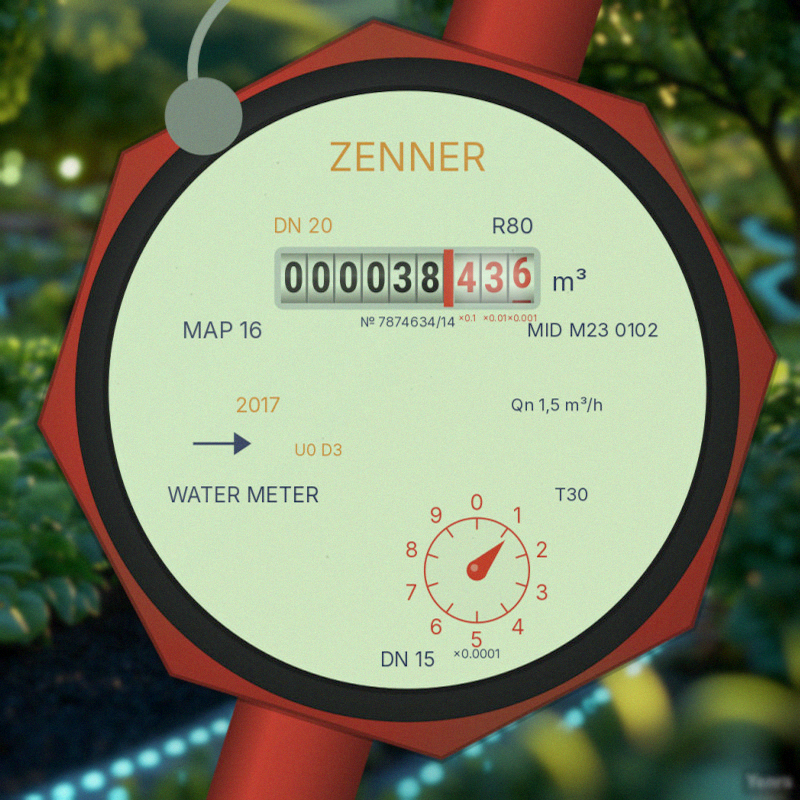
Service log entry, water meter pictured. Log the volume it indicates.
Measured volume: 38.4361 m³
